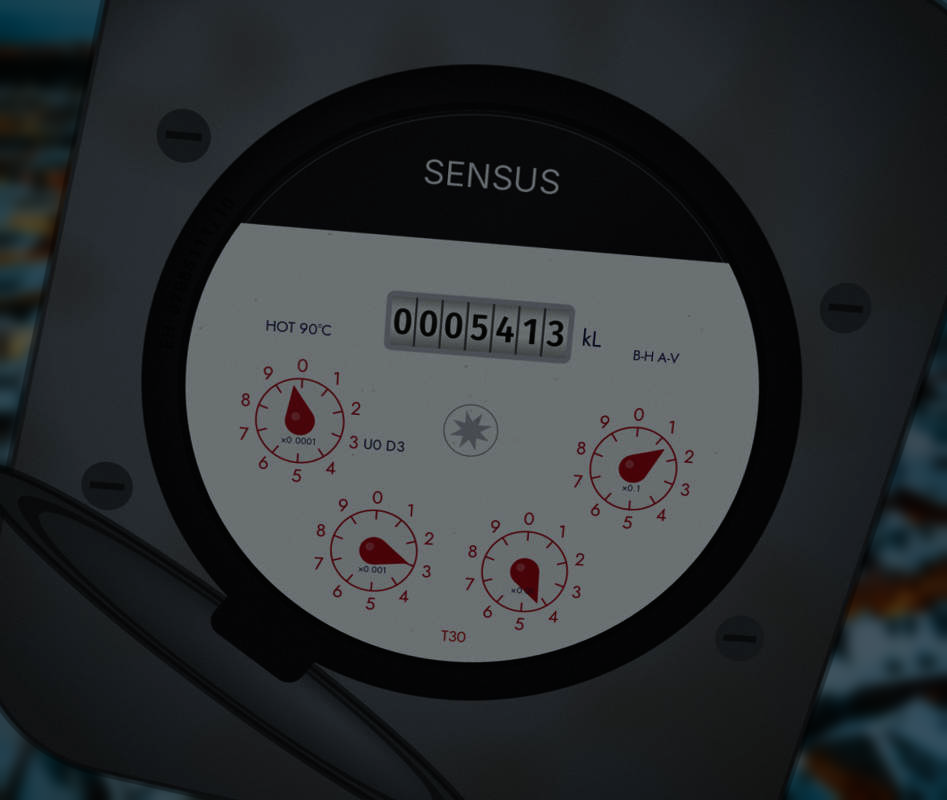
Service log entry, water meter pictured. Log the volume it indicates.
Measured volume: 5413.1429 kL
